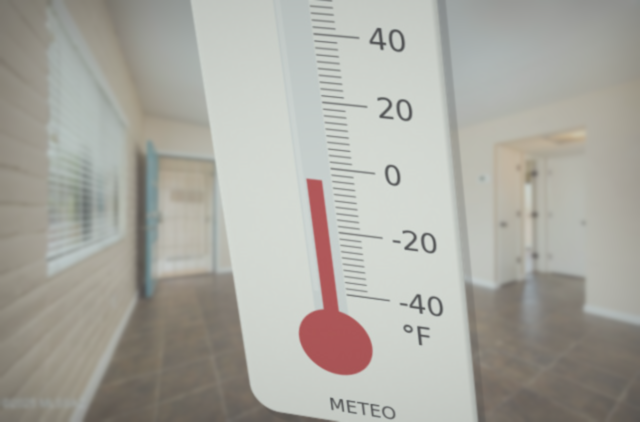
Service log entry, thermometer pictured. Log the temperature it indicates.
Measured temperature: -4 °F
